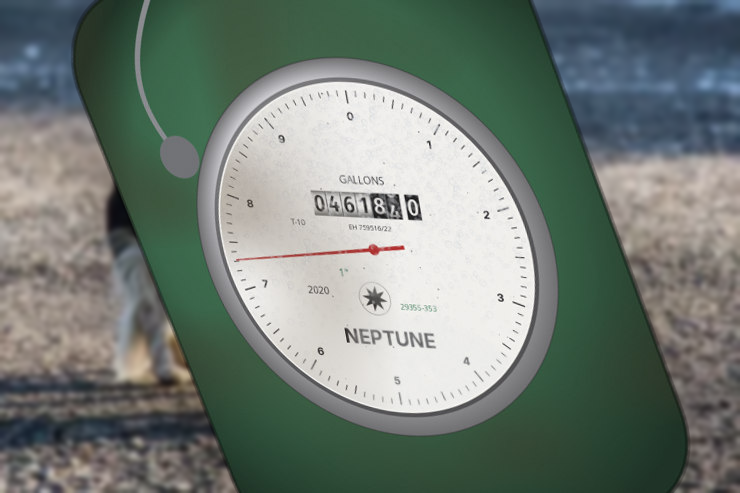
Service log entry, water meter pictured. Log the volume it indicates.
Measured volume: 461837.3 gal
